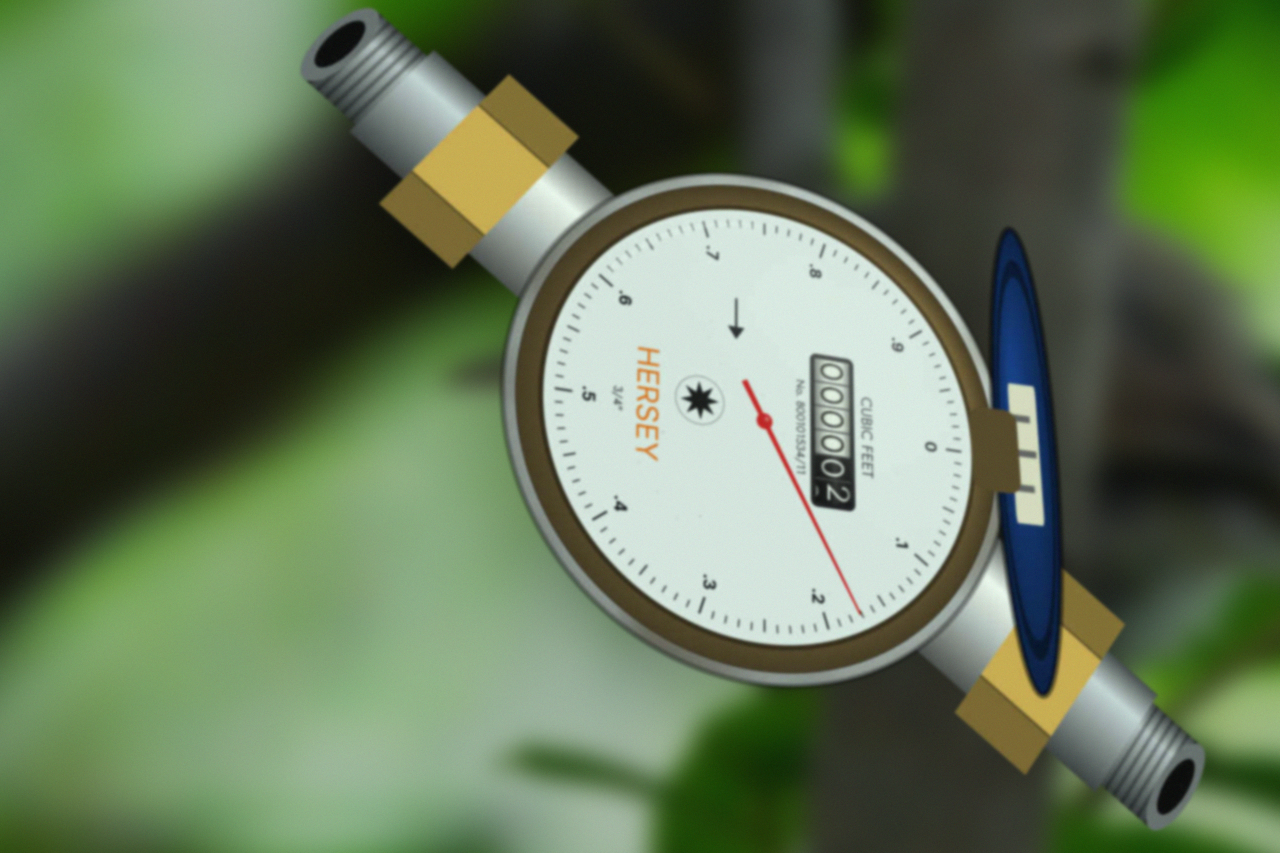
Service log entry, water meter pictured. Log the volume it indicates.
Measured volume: 2.17 ft³
